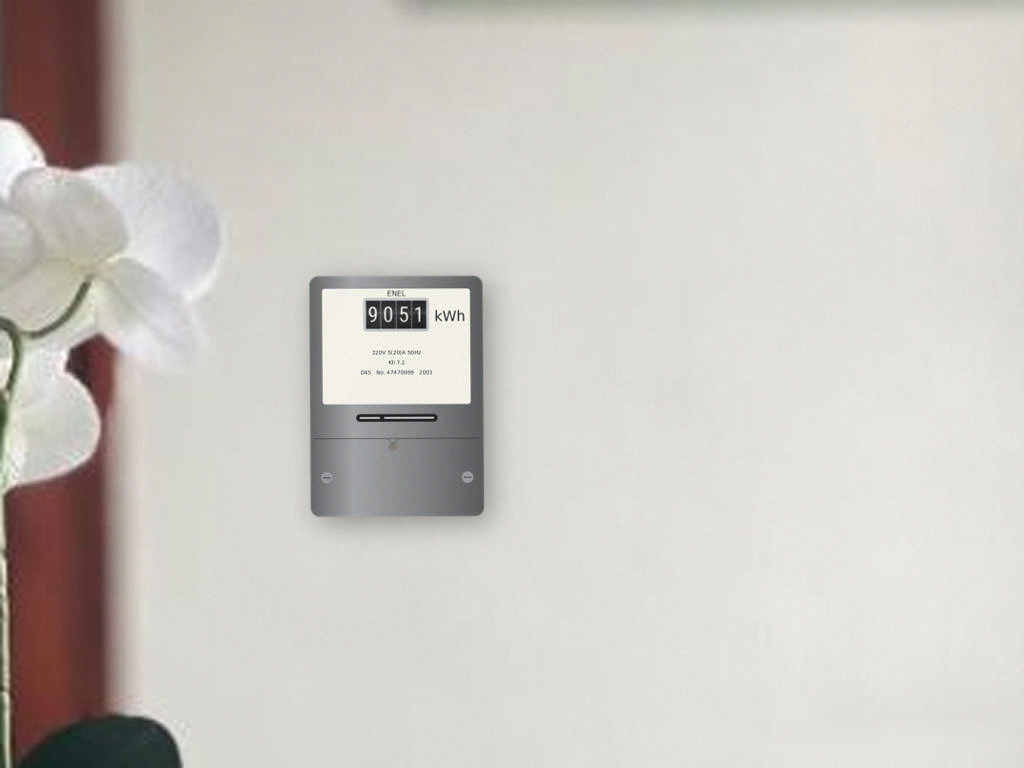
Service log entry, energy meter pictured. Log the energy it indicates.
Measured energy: 9051 kWh
